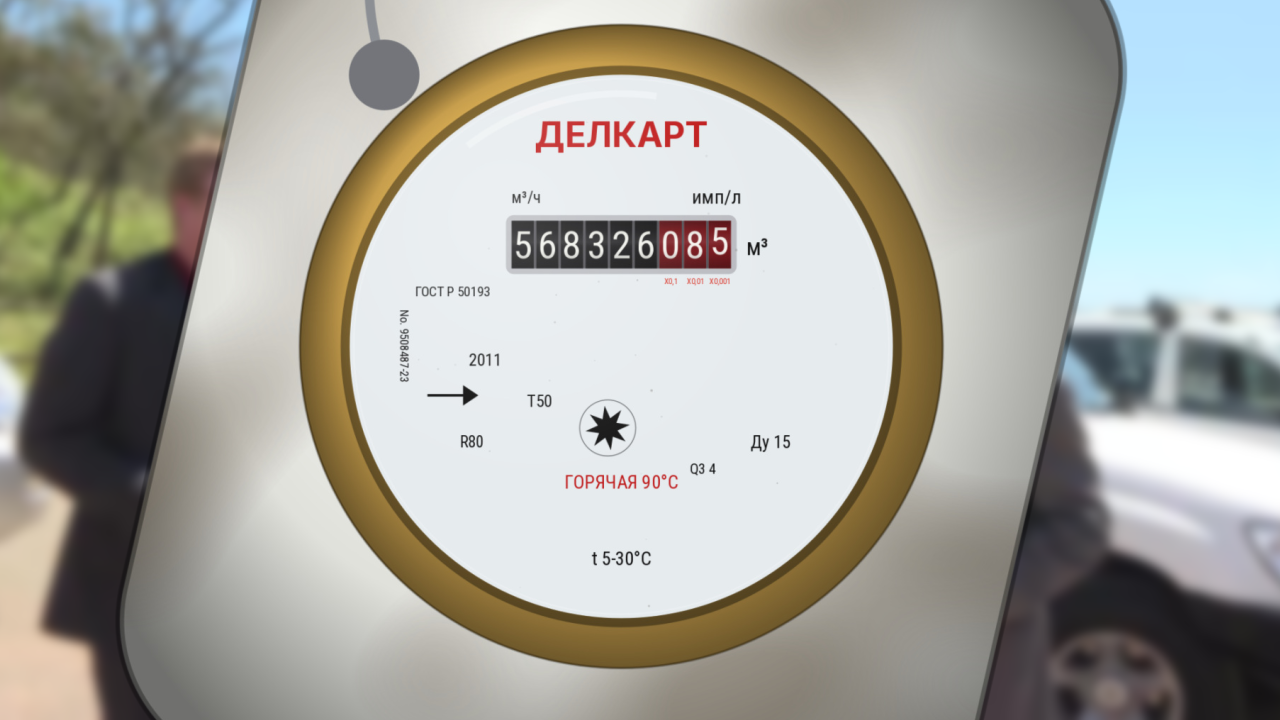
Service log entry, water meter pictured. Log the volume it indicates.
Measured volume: 568326.085 m³
